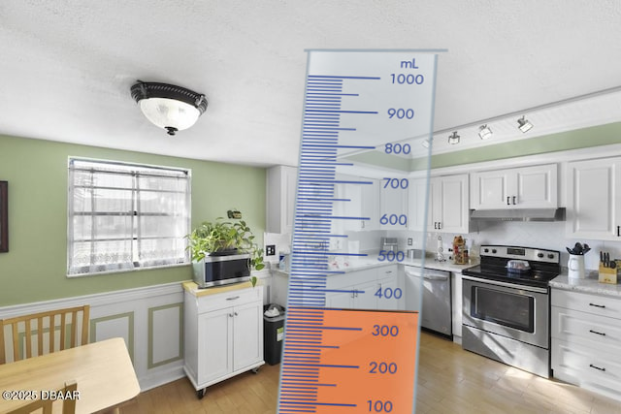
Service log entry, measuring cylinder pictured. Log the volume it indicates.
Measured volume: 350 mL
